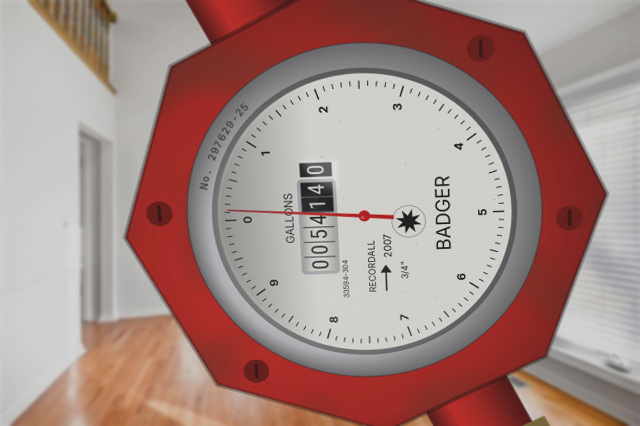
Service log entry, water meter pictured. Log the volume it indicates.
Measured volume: 54140.1 gal
